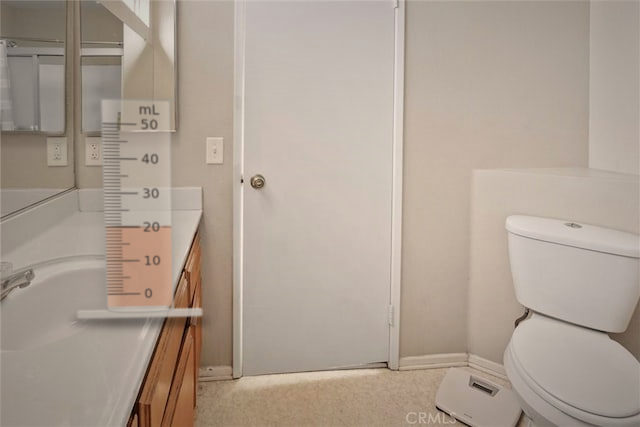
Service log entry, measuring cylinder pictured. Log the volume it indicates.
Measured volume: 20 mL
